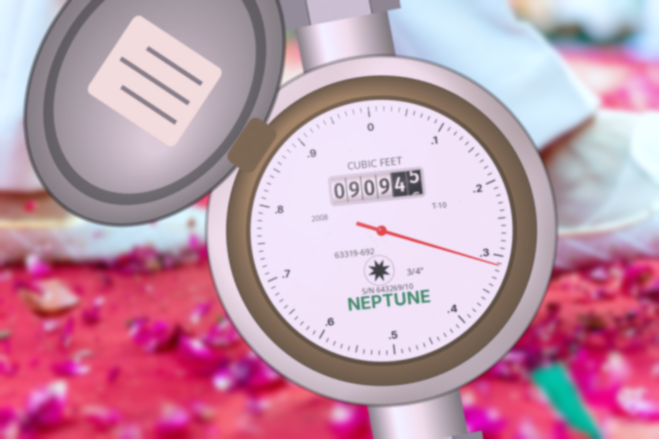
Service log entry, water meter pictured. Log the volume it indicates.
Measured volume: 90945.31 ft³
